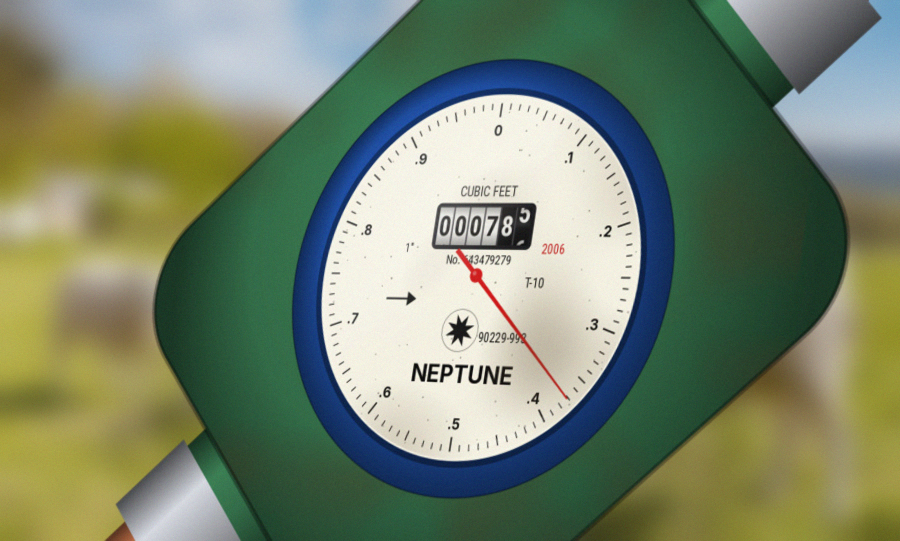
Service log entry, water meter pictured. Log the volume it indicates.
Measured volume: 785.37 ft³
